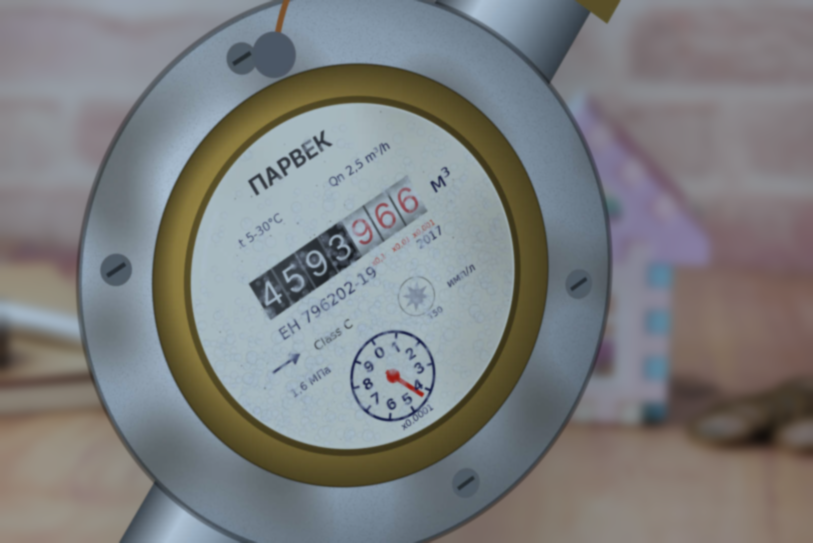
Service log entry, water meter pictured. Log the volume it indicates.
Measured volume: 4593.9664 m³
